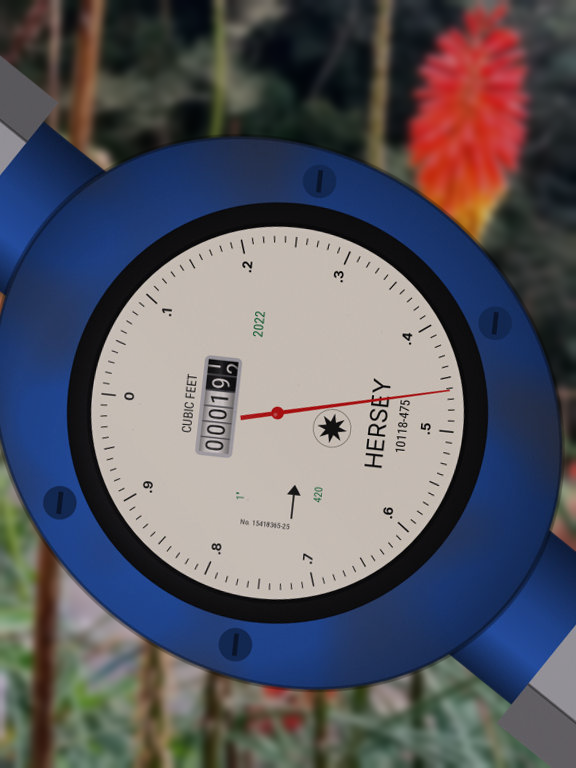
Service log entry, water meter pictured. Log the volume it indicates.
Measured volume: 191.46 ft³
